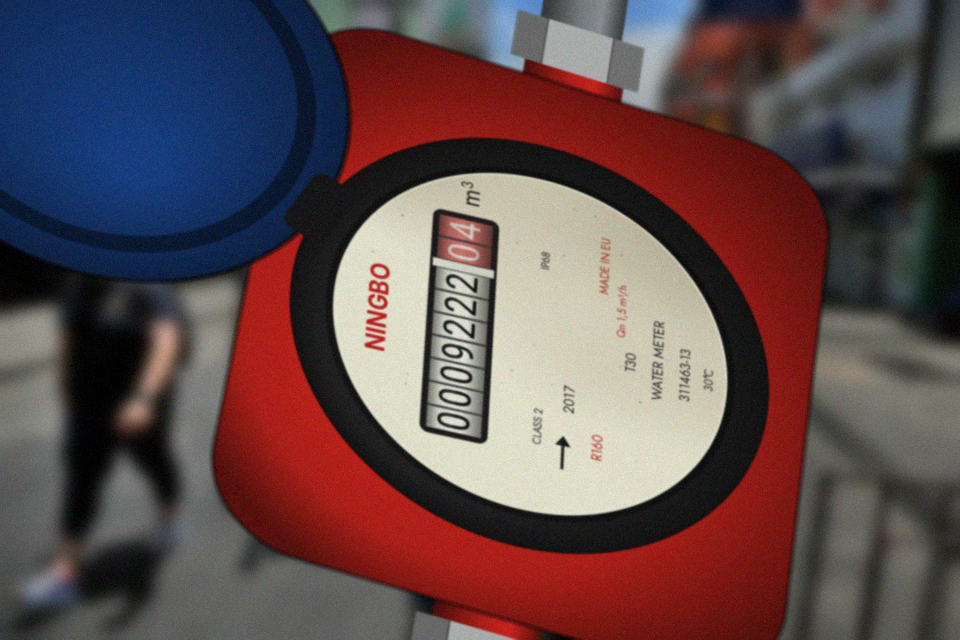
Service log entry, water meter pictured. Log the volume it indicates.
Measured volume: 9222.04 m³
